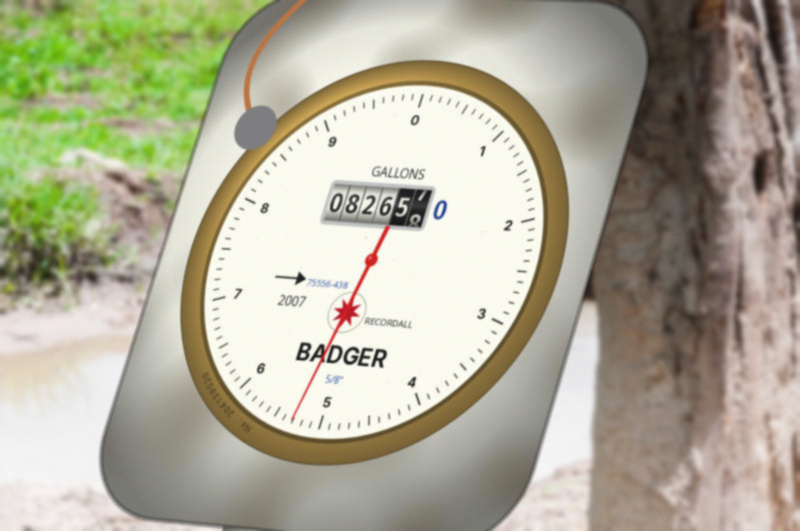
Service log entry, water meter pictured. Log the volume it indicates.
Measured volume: 826575.3 gal
